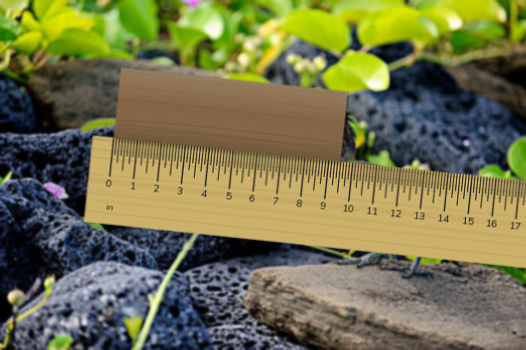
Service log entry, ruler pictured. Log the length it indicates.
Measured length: 9.5 in
